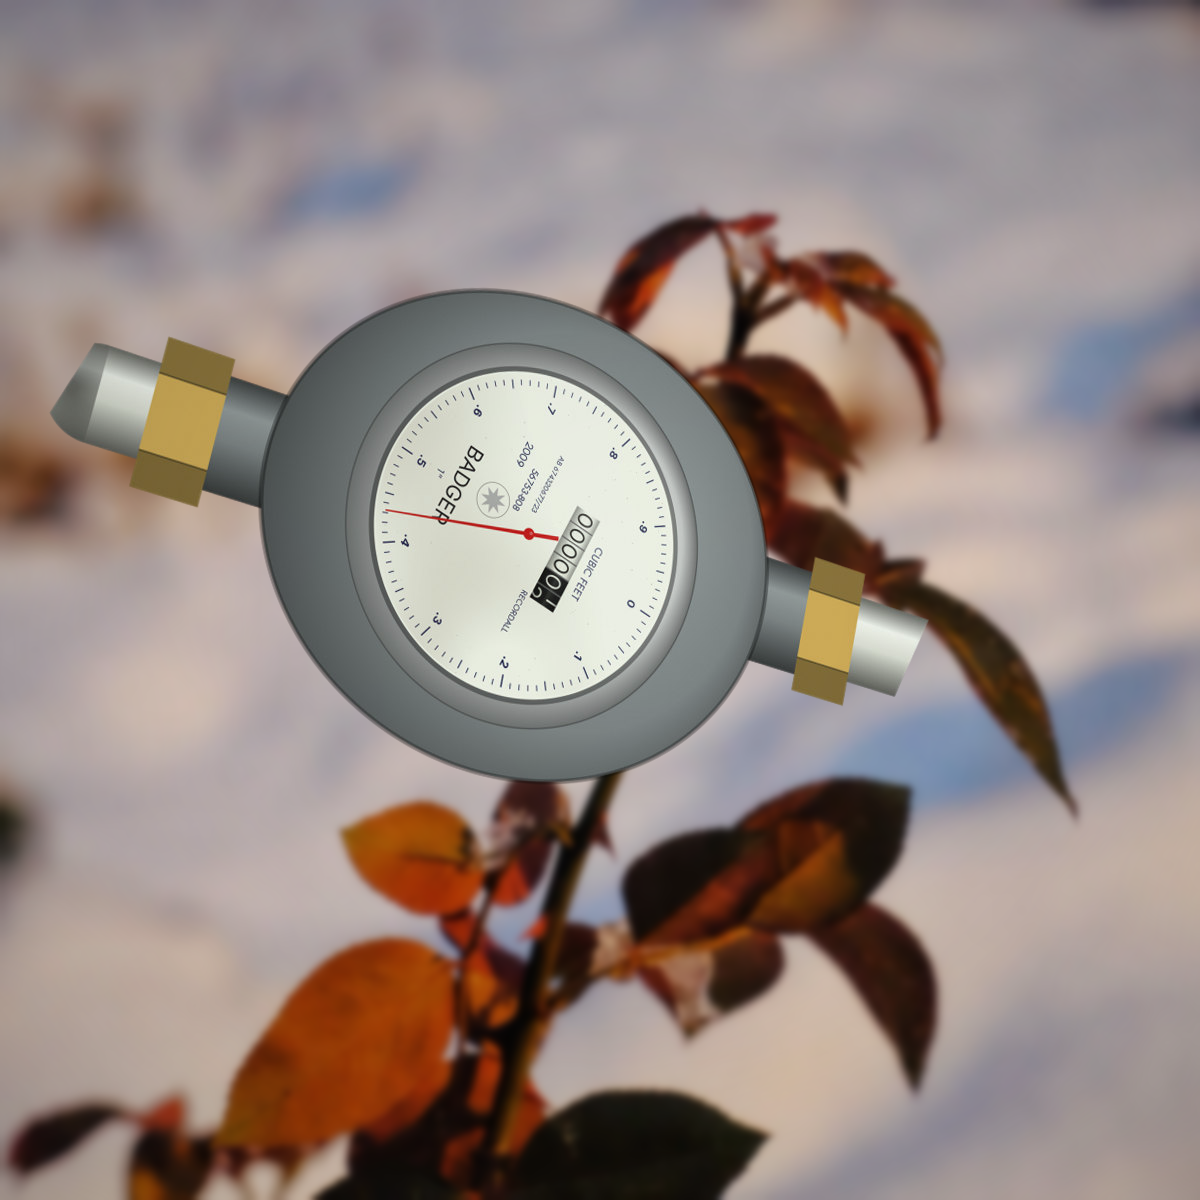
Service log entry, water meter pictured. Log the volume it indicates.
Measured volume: 1.43 ft³
